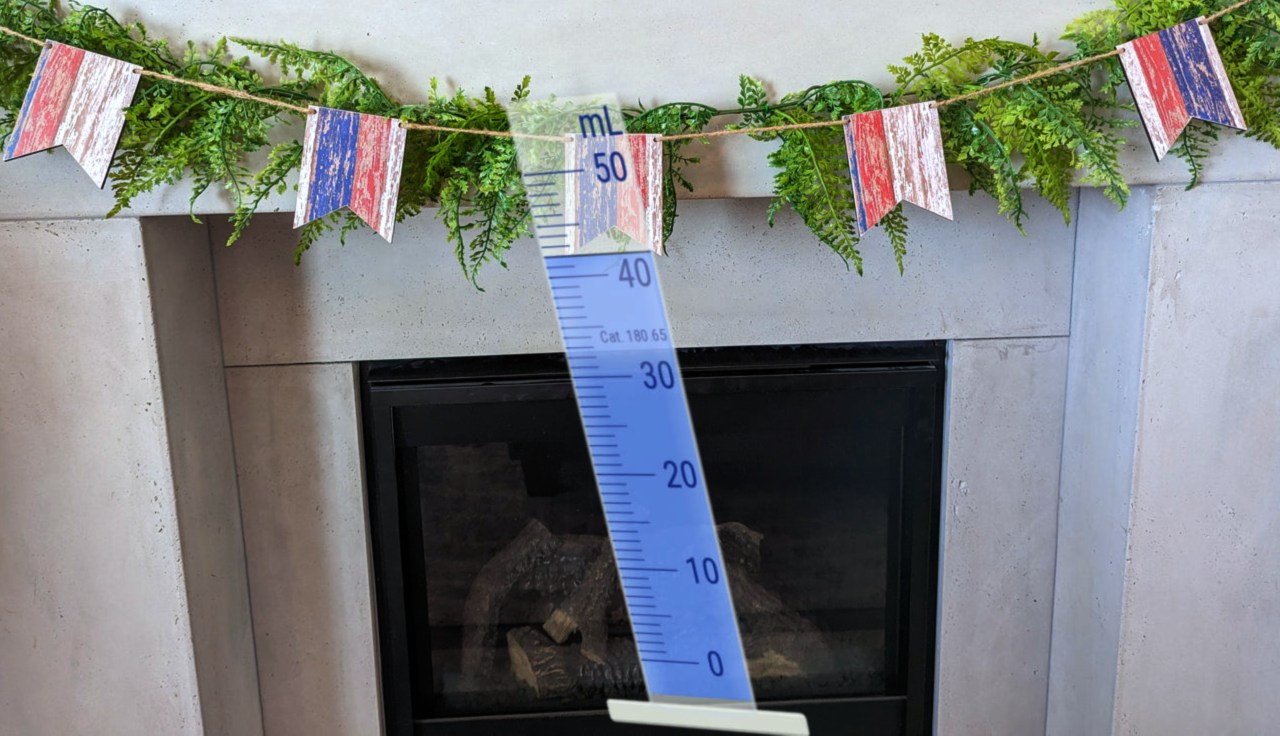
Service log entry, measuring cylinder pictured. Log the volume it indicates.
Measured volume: 42 mL
